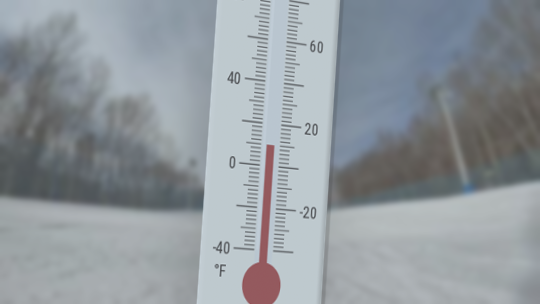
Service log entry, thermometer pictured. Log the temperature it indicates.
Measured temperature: 10 °F
